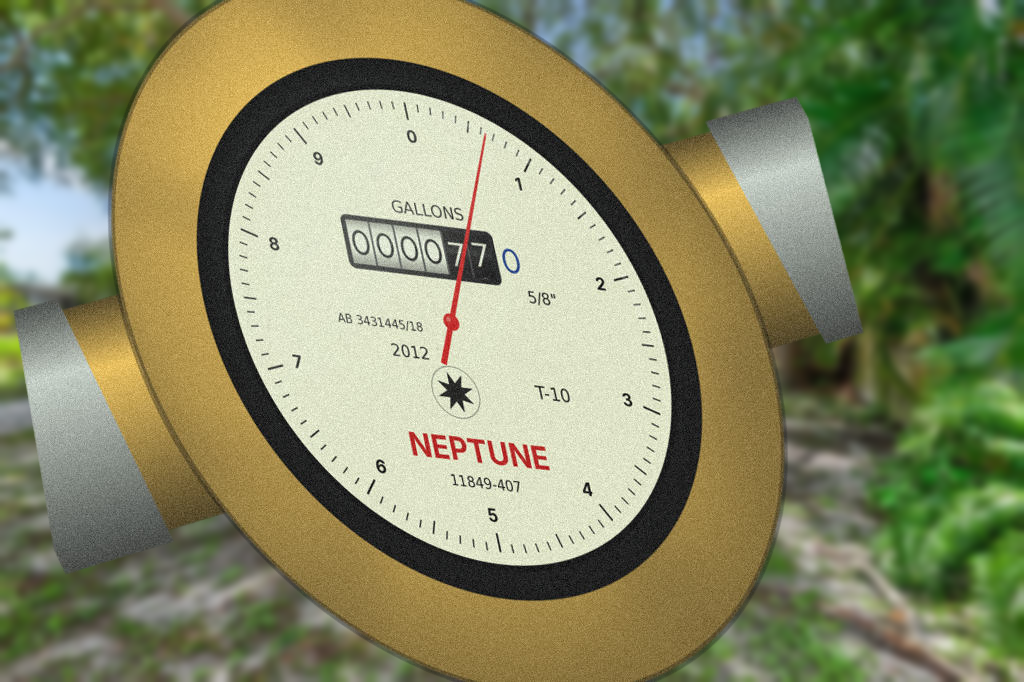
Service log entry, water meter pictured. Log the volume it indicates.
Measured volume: 770.6 gal
